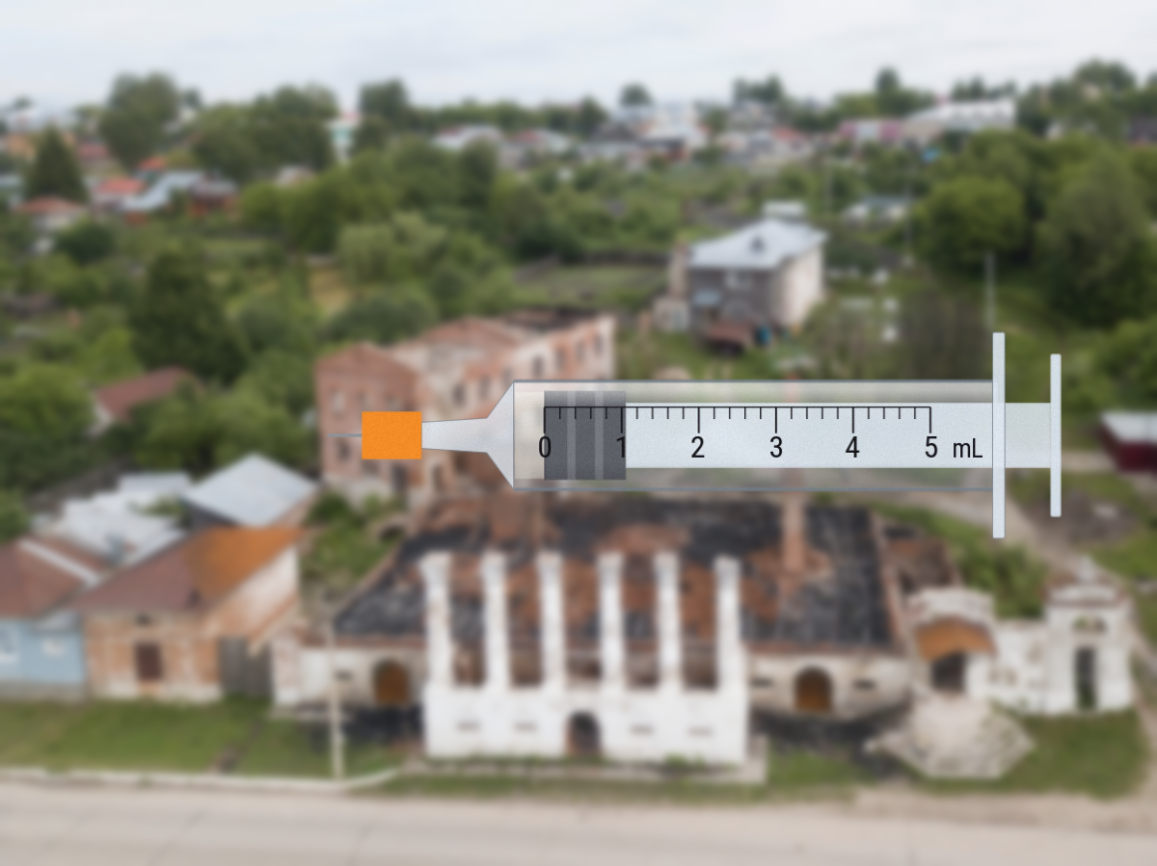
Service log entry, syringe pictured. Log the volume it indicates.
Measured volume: 0 mL
